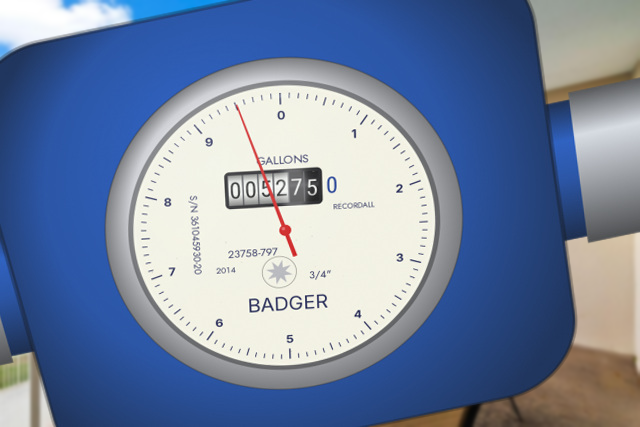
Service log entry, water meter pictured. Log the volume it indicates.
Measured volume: 52749.5 gal
